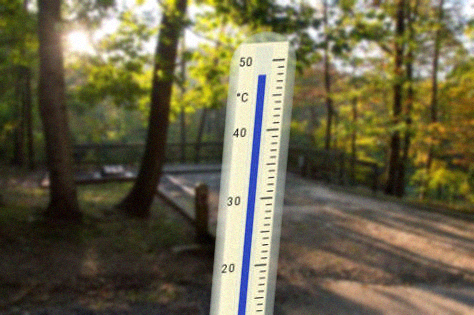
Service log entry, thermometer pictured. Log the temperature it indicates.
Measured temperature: 48 °C
